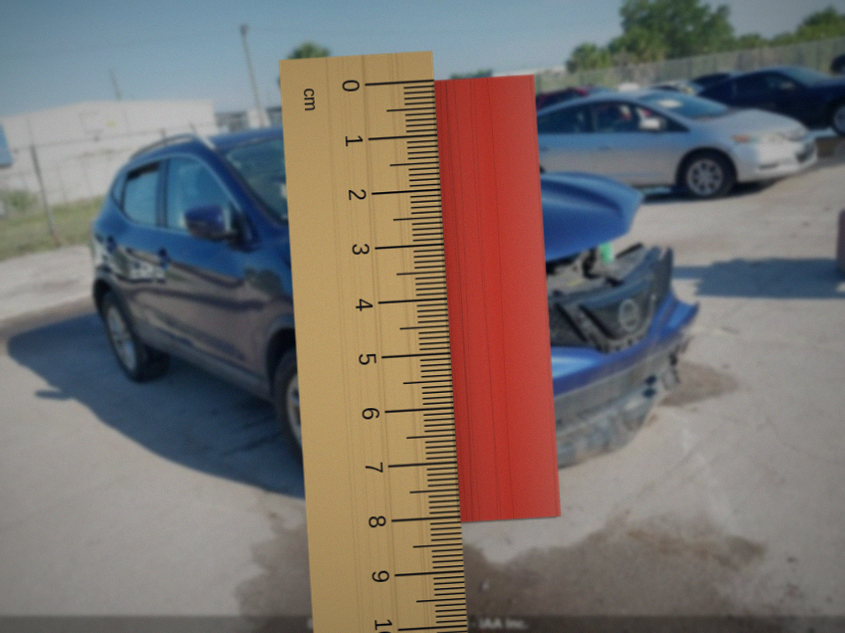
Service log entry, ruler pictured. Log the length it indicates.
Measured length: 8.1 cm
